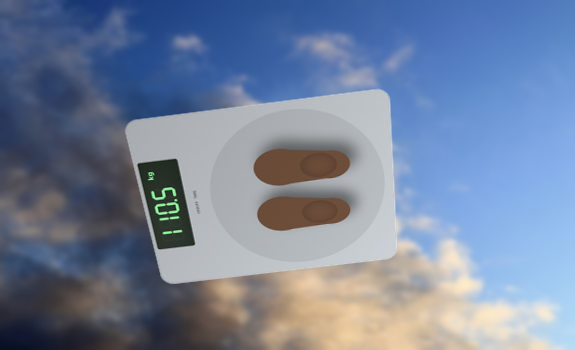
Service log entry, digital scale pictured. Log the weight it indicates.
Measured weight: 110.5 kg
